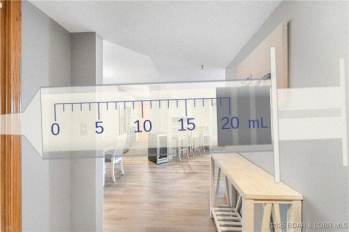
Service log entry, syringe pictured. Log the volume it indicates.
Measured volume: 18.5 mL
